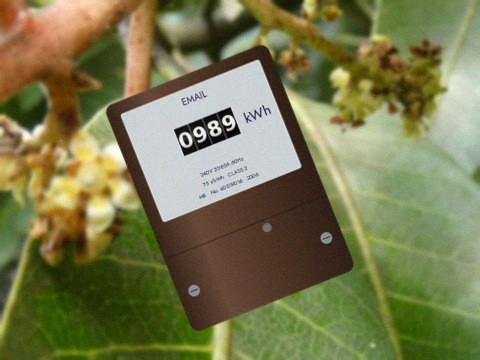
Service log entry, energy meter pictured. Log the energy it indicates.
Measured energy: 989 kWh
